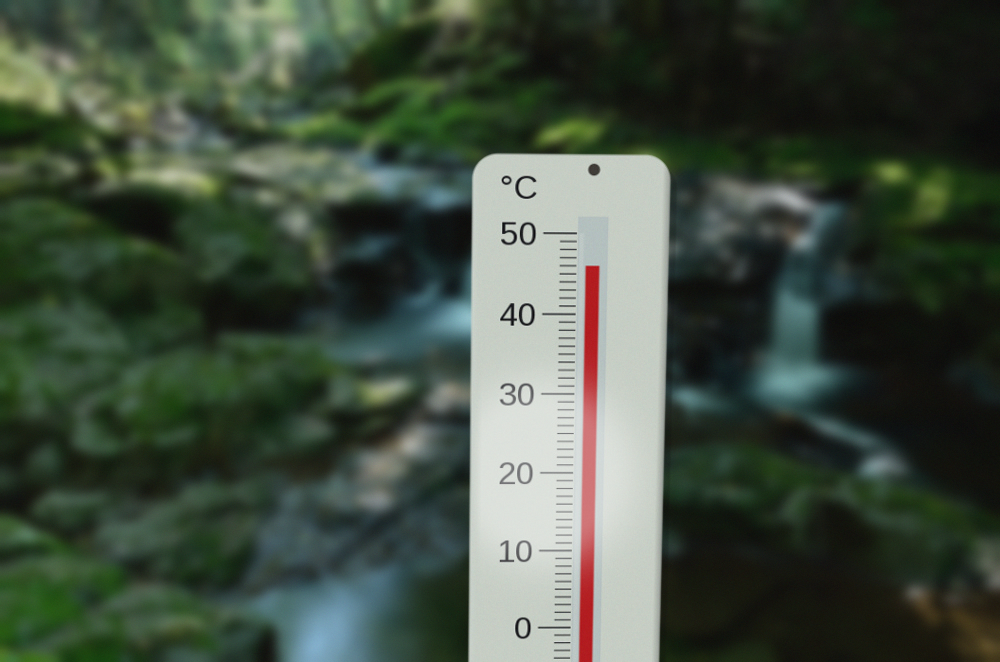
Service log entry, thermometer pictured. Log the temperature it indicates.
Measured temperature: 46 °C
